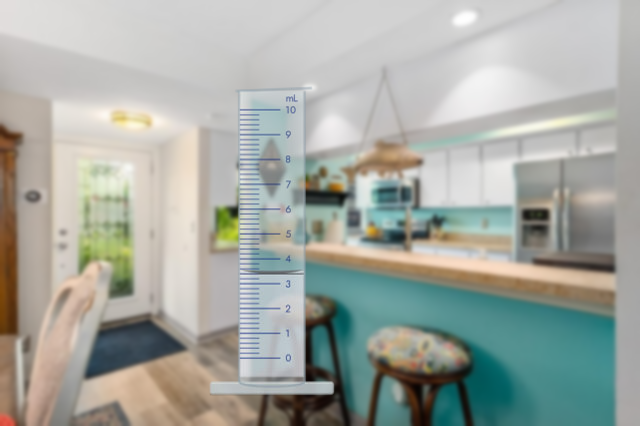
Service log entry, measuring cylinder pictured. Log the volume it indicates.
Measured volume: 3.4 mL
